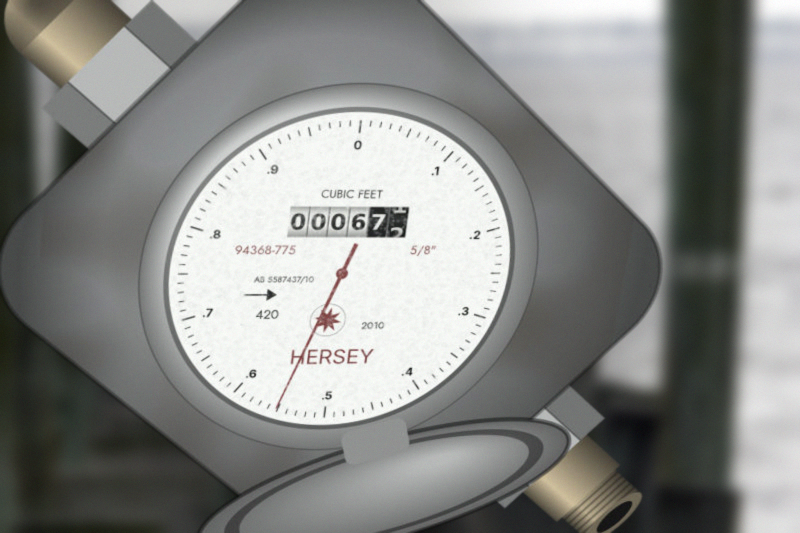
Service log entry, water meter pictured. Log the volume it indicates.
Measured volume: 671.55 ft³
